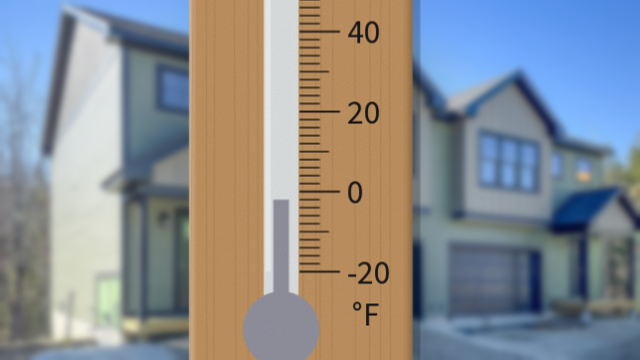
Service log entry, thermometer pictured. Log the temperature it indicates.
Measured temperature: -2 °F
